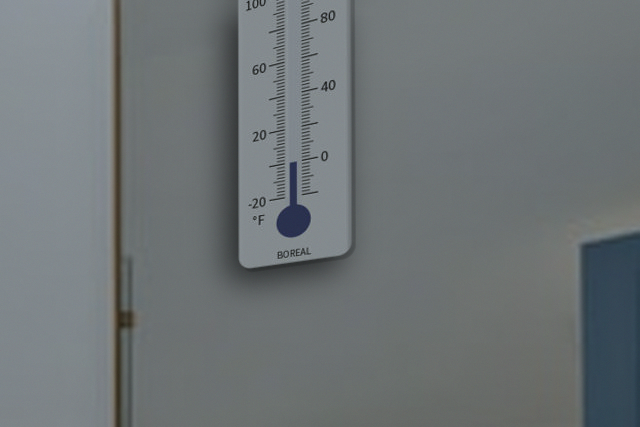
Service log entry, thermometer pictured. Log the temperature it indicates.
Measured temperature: 0 °F
